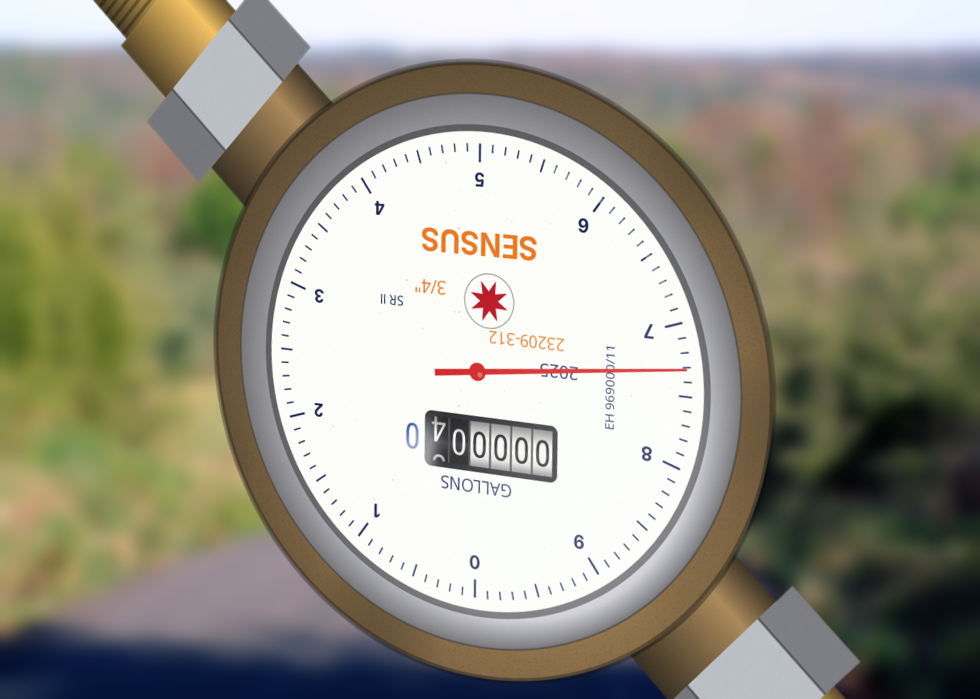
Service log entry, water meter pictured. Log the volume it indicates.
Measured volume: 37.3 gal
